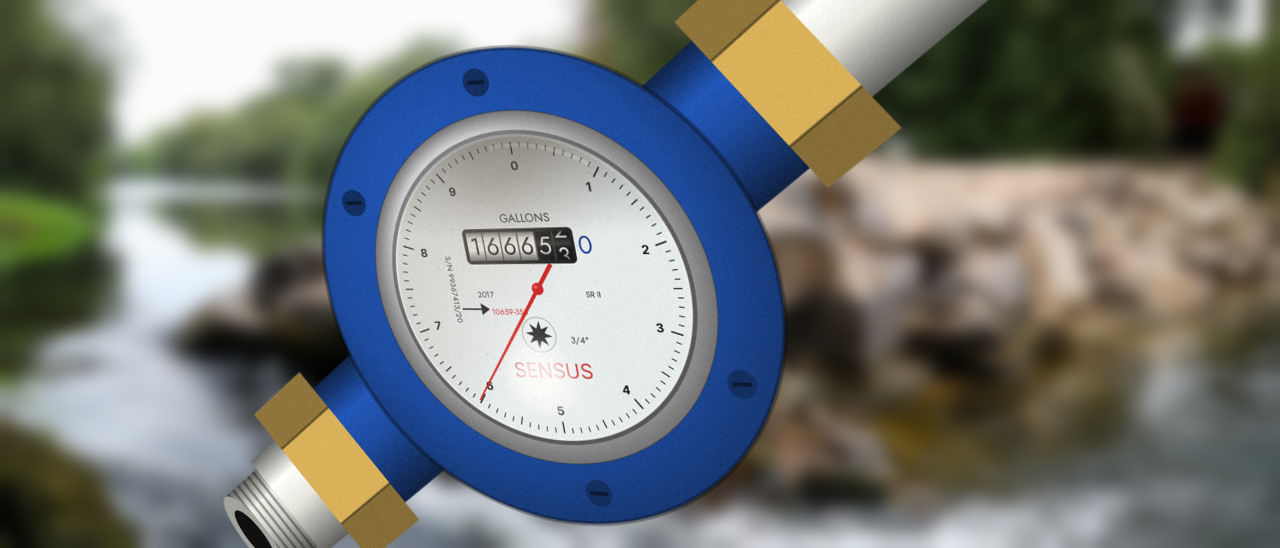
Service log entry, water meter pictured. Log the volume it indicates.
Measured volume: 1666526.0 gal
